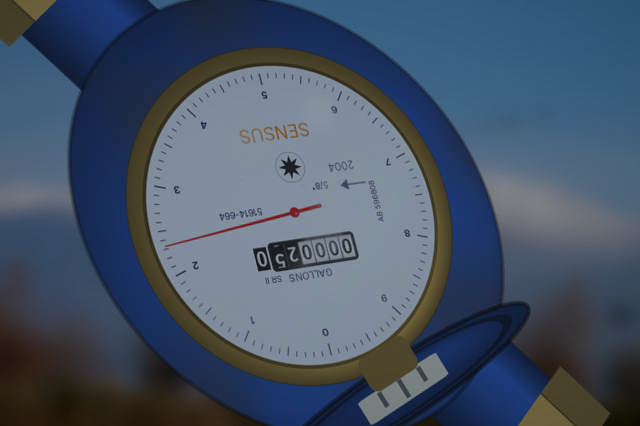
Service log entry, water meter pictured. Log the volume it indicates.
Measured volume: 252.3 gal
